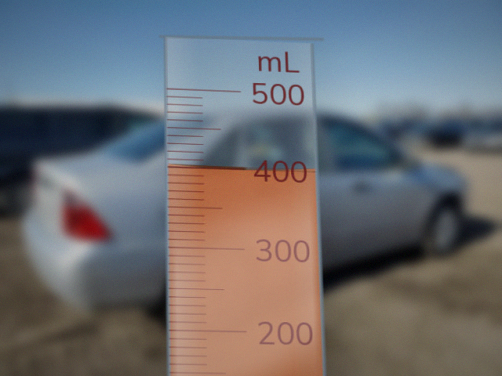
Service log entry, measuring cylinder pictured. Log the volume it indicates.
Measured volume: 400 mL
